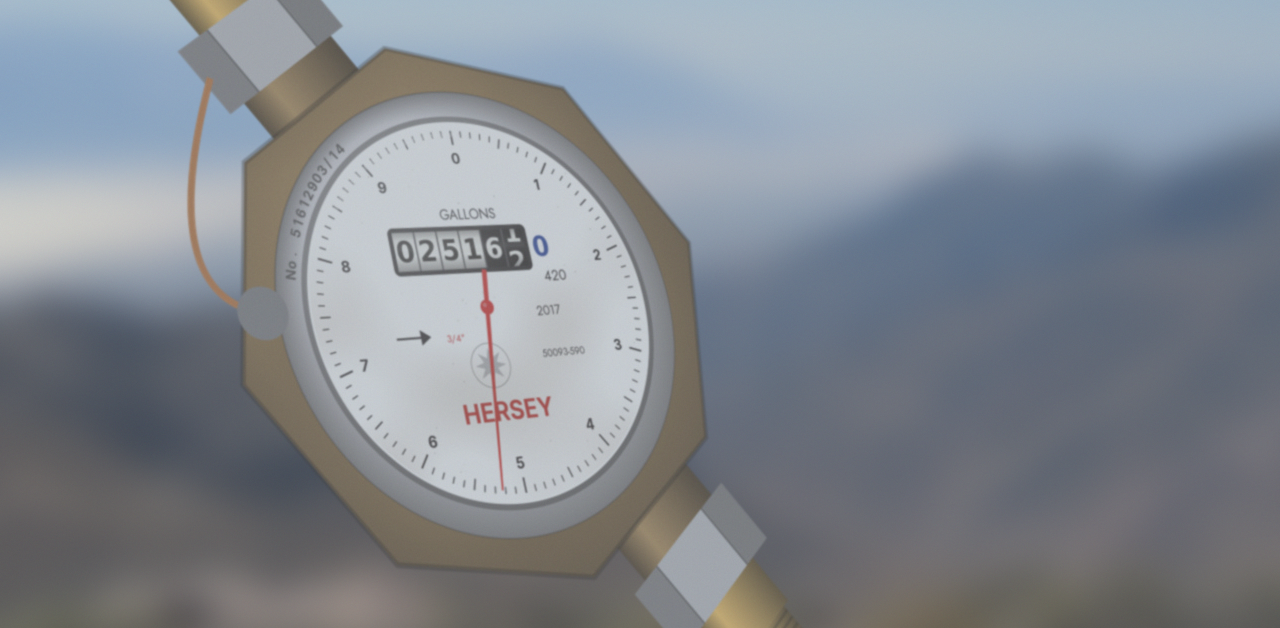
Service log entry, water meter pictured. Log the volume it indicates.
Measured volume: 251615.2 gal
